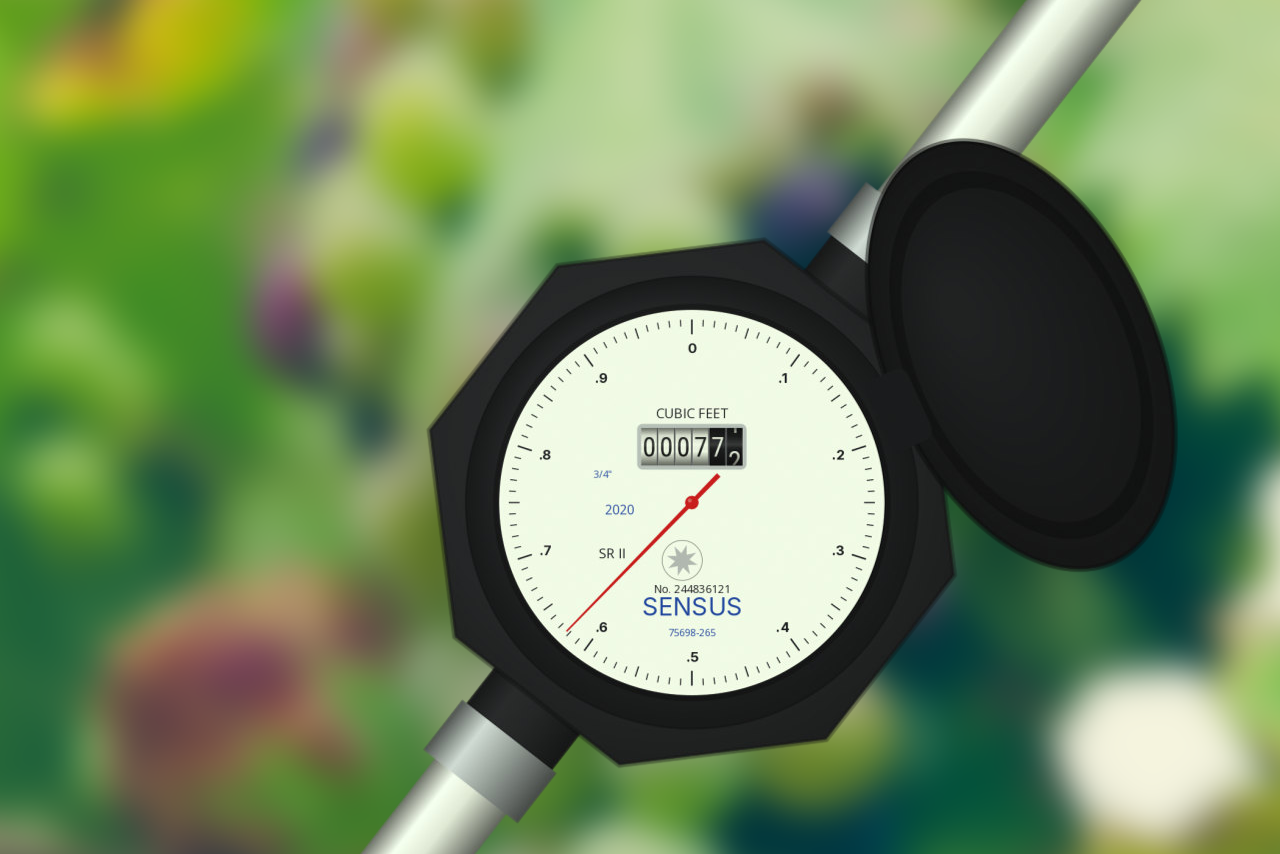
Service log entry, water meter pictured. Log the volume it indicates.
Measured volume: 771.62 ft³
